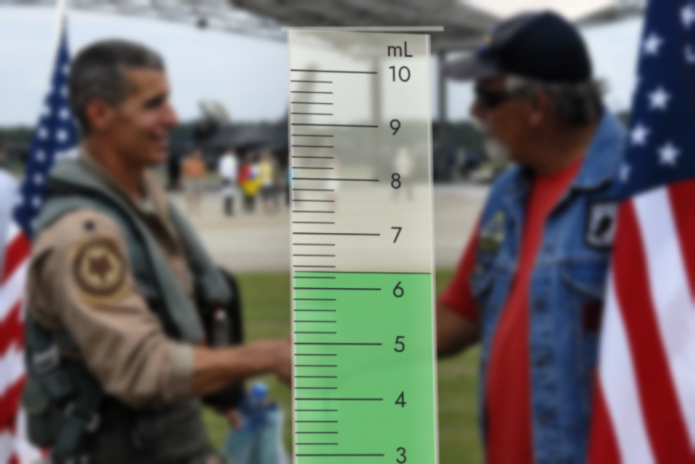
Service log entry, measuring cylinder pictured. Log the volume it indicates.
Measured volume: 6.3 mL
